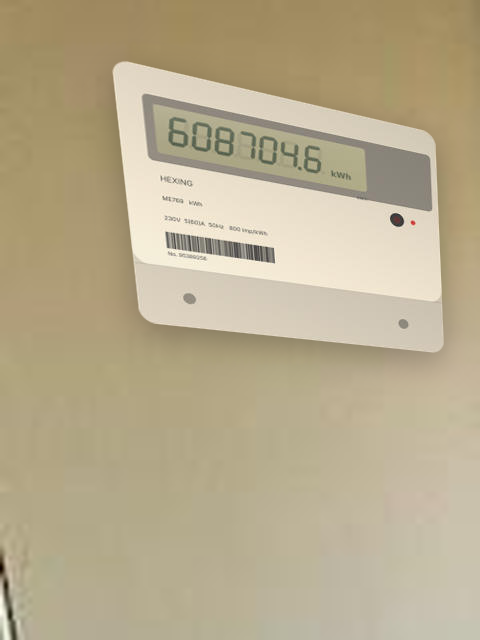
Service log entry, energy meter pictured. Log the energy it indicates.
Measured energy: 608704.6 kWh
